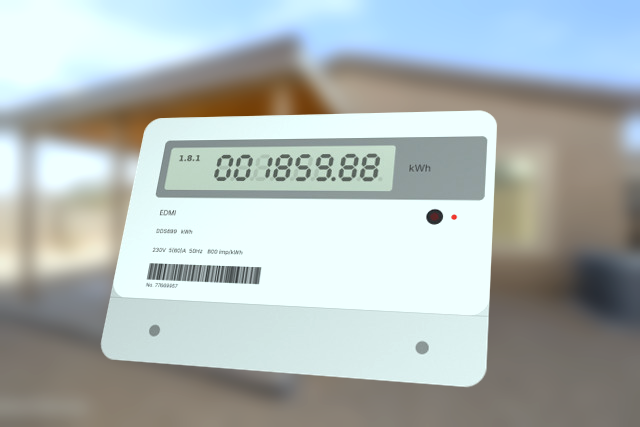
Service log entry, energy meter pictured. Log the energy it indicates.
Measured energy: 1859.88 kWh
